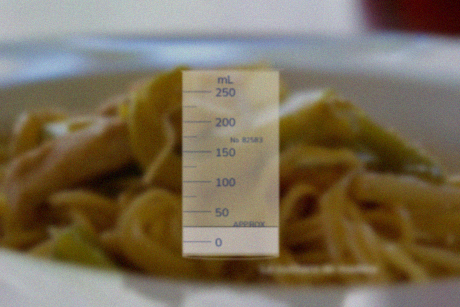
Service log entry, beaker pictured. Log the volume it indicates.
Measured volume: 25 mL
